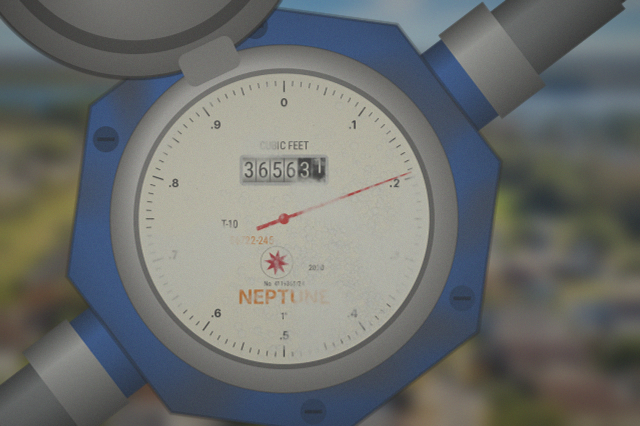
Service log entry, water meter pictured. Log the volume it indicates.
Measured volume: 365631.19 ft³
